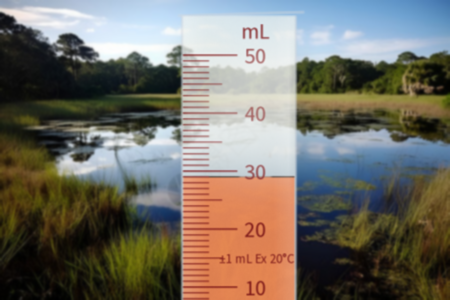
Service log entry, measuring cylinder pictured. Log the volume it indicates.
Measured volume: 29 mL
